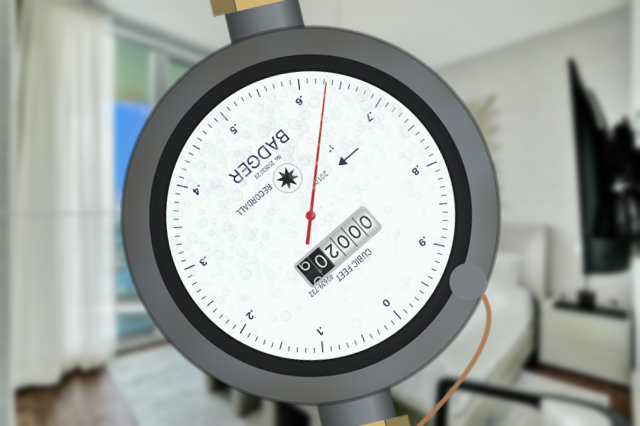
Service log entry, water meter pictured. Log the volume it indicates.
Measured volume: 208.63 ft³
